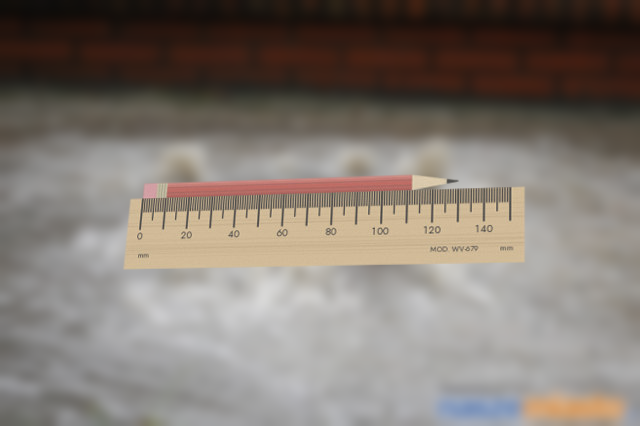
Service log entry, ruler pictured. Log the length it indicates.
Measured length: 130 mm
